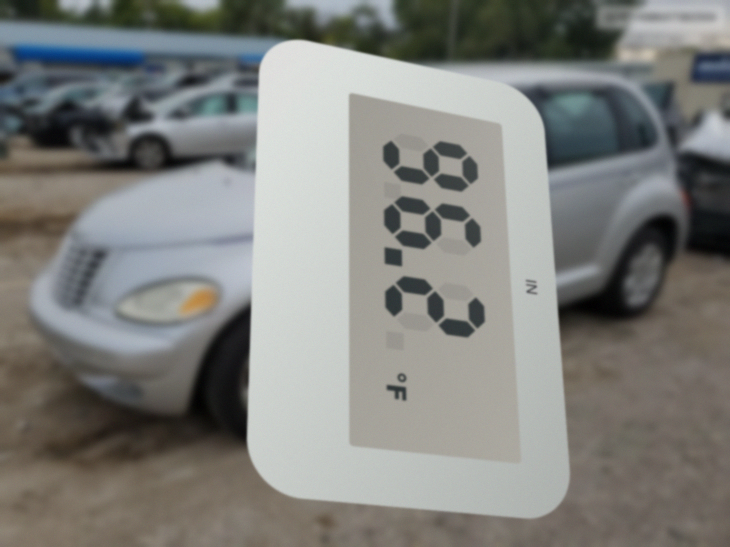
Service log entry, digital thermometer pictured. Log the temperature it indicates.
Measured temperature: 96.2 °F
